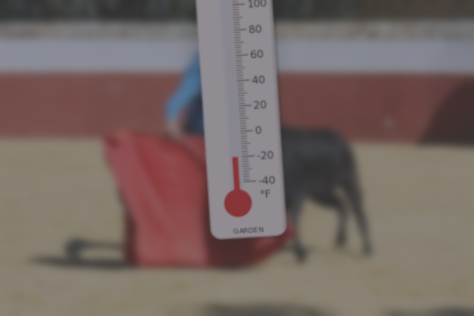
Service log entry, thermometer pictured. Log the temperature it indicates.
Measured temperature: -20 °F
